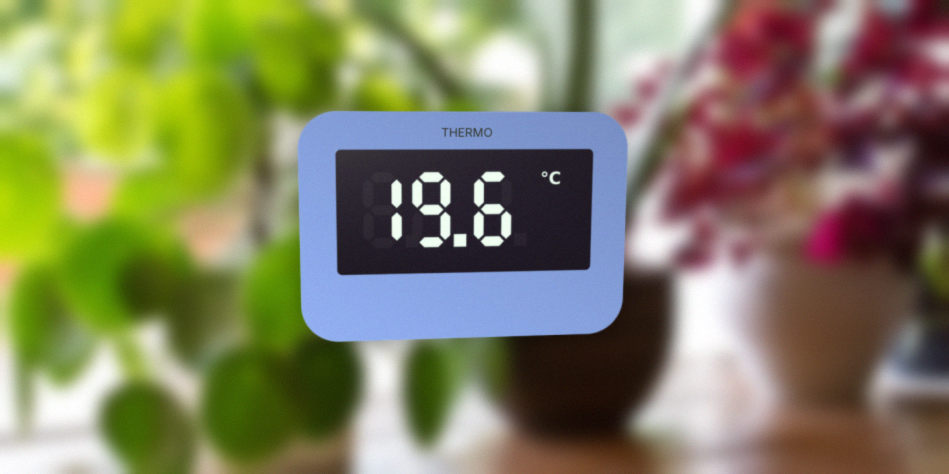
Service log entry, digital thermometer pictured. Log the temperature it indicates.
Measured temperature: 19.6 °C
